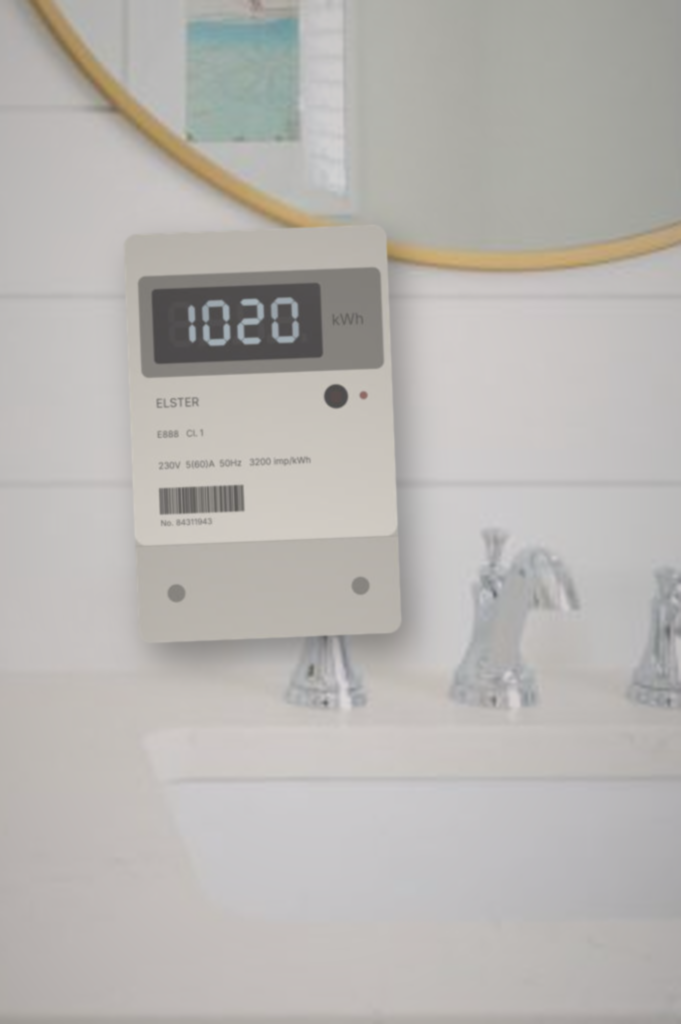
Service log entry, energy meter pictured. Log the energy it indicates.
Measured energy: 1020 kWh
